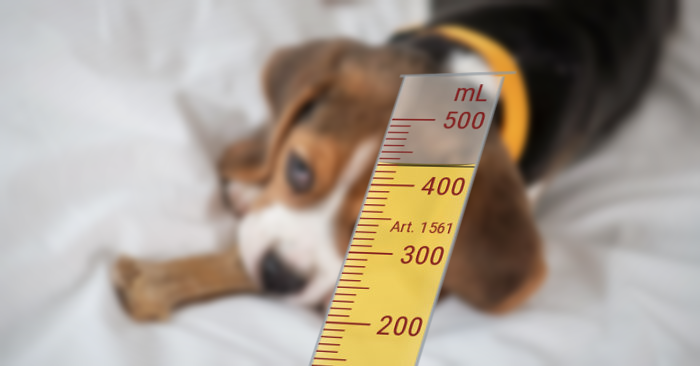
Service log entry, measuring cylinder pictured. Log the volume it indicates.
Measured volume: 430 mL
